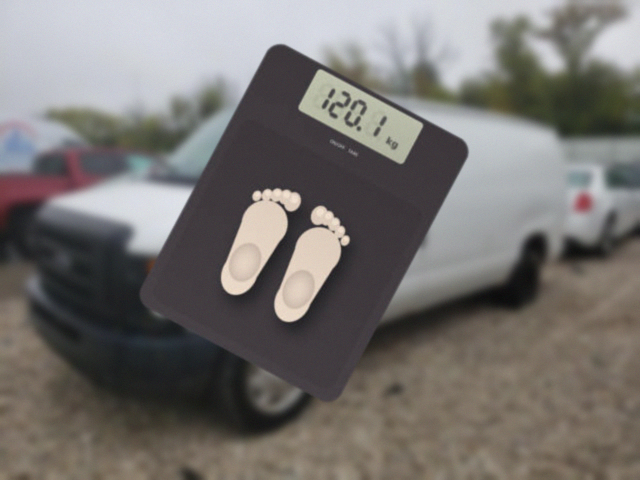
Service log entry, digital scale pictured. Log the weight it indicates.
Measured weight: 120.1 kg
